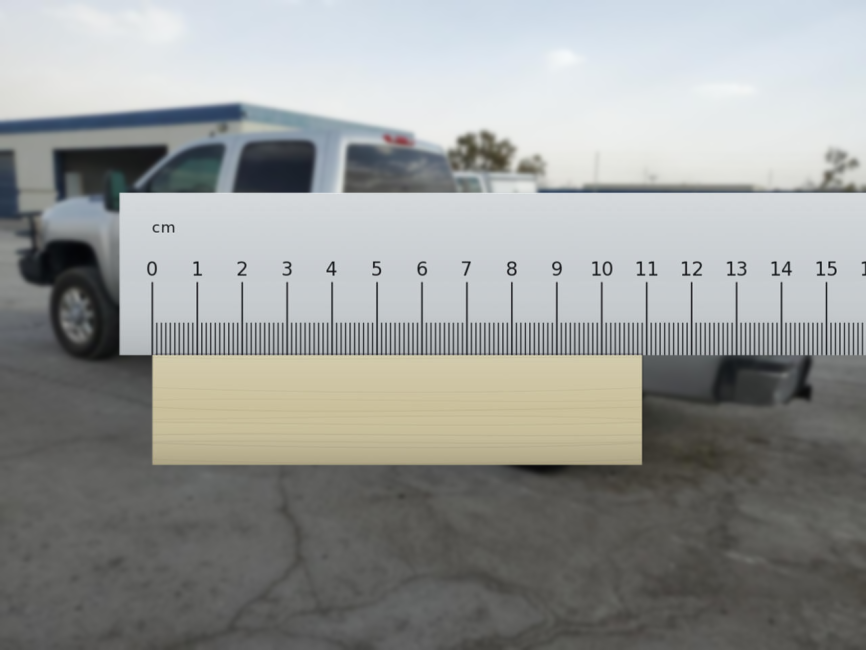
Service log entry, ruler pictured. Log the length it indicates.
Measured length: 10.9 cm
